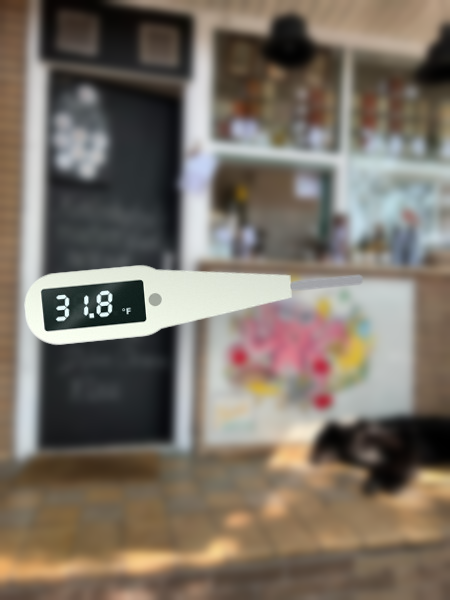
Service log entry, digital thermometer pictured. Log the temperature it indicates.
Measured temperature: 31.8 °F
